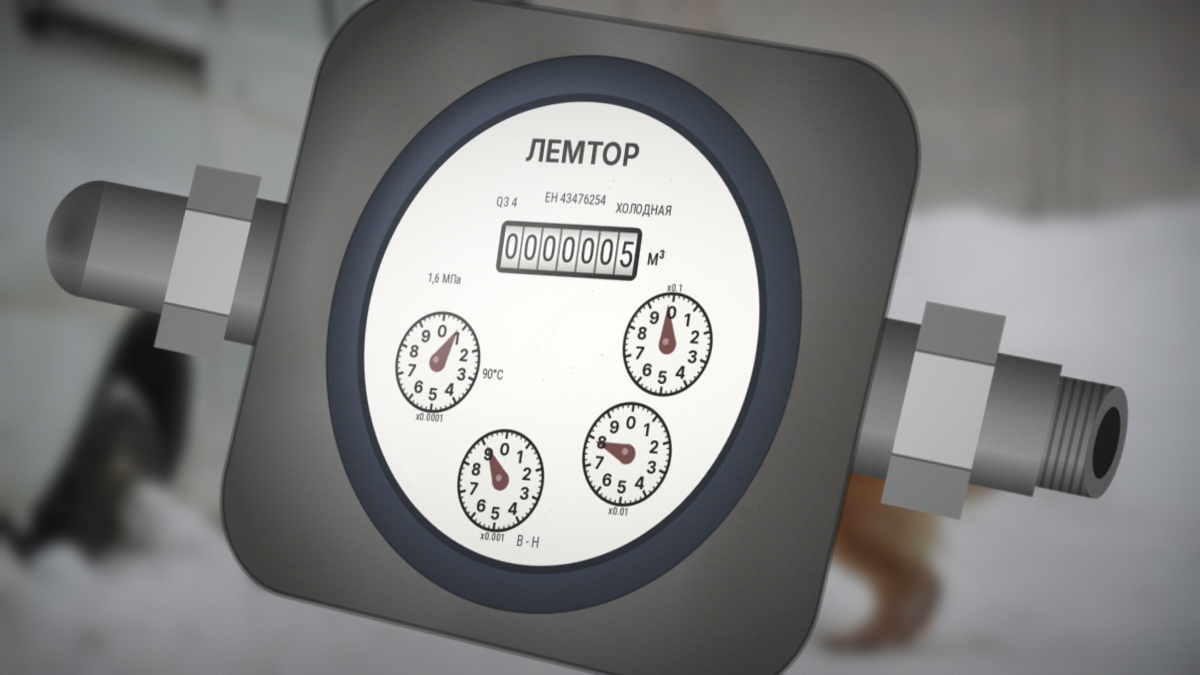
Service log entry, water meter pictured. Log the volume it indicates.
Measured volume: 4.9790 m³
